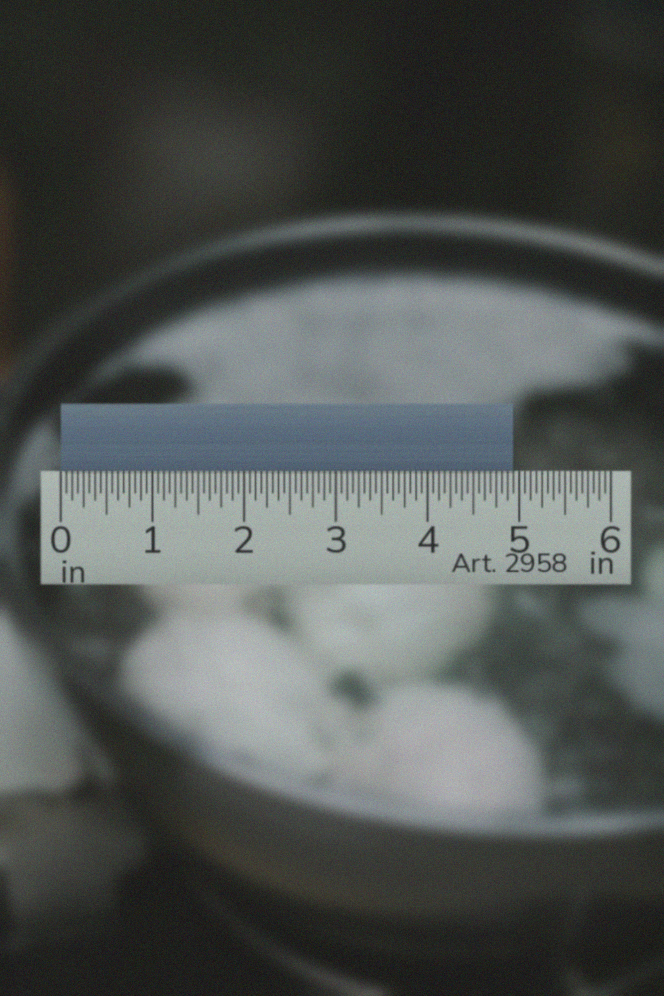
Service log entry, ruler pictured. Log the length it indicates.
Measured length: 4.9375 in
